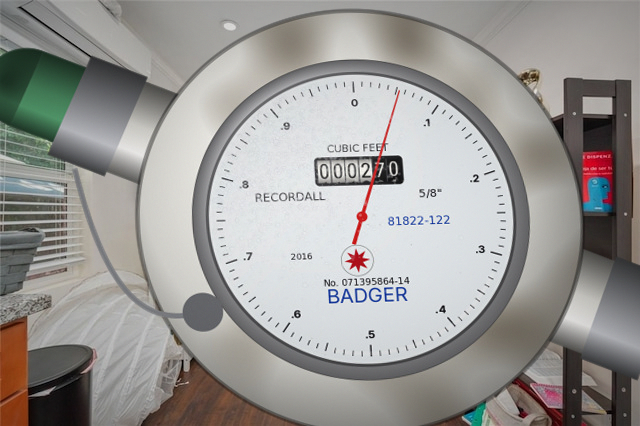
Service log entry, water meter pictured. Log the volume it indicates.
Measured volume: 270.05 ft³
